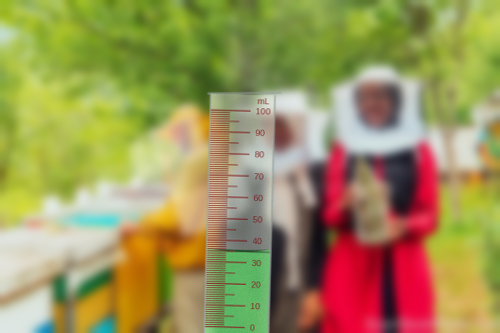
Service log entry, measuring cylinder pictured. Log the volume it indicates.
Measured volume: 35 mL
